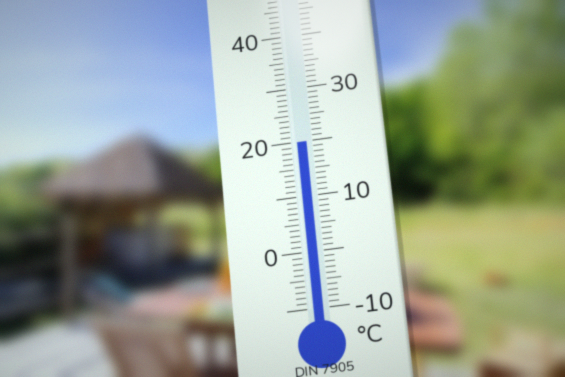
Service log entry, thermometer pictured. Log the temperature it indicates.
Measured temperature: 20 °C
